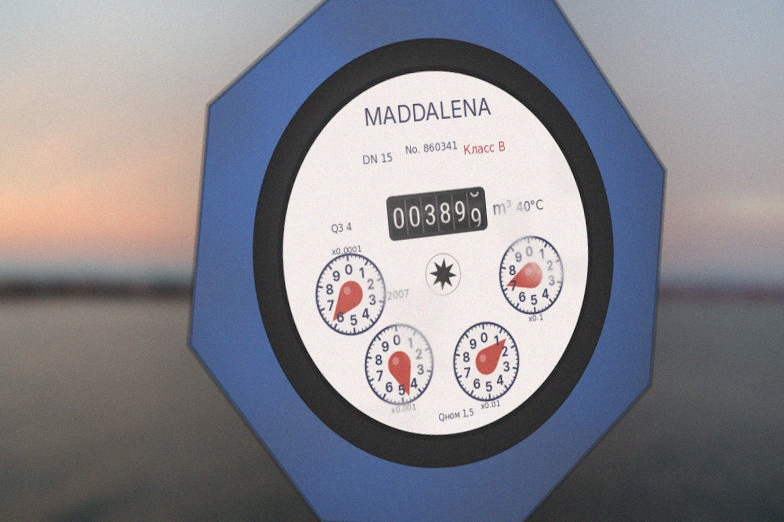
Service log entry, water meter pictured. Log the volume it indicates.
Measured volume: 3898.7146 m³
